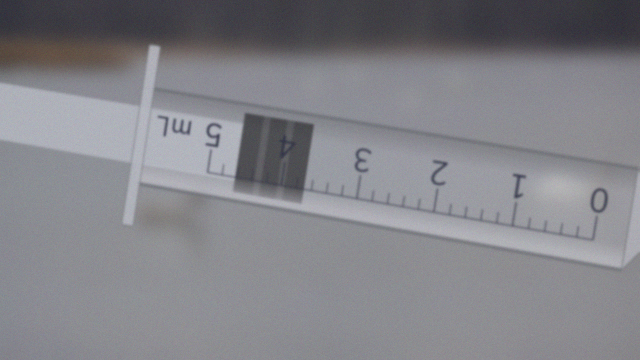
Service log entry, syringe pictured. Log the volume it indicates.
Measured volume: 3.7 mL
